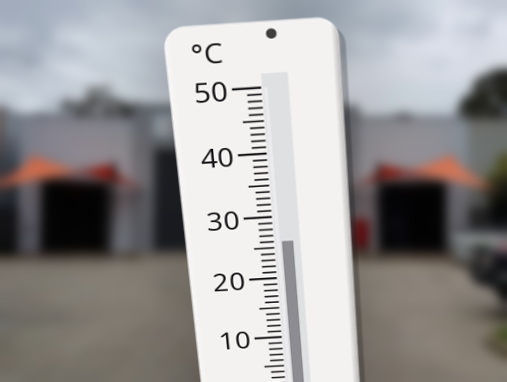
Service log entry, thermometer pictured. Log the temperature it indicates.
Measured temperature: 26 °C
